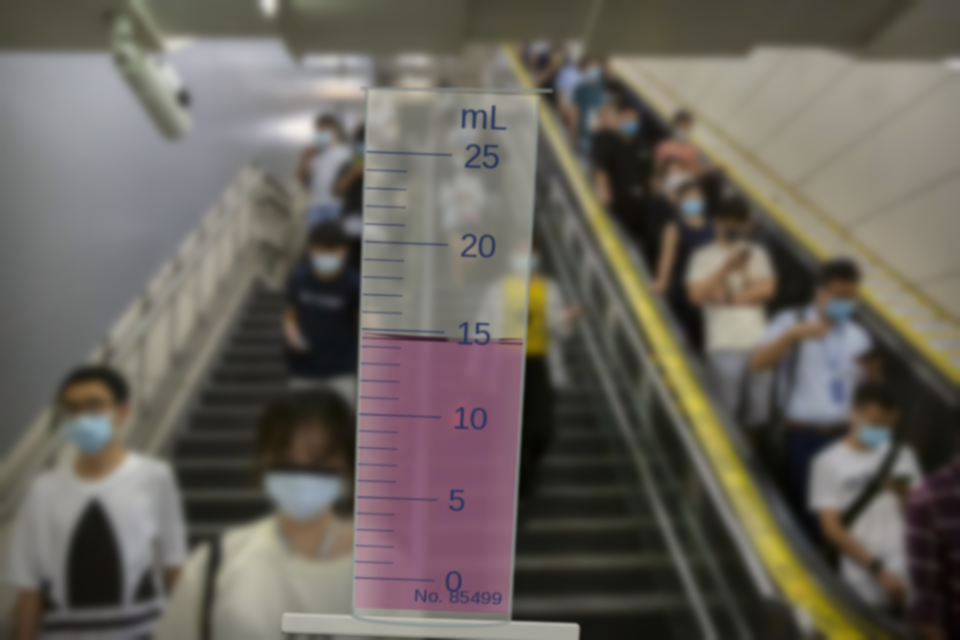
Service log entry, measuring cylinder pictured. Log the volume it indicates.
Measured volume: 14.5 mL
